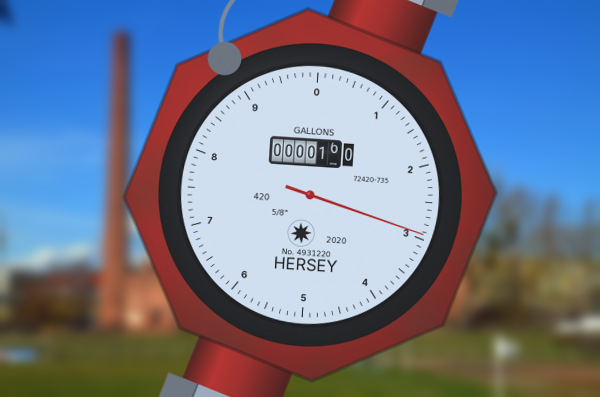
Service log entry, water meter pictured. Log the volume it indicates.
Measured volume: 162.9 gal
